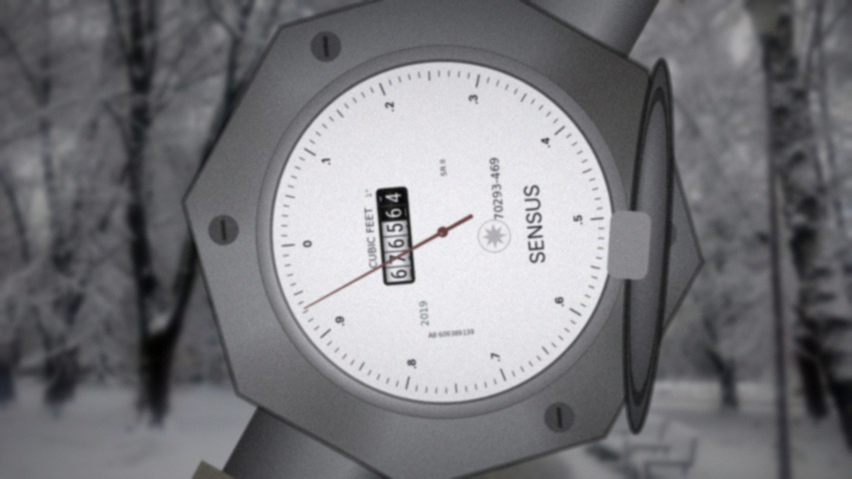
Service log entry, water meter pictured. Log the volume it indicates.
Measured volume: 676563.93 ft³
